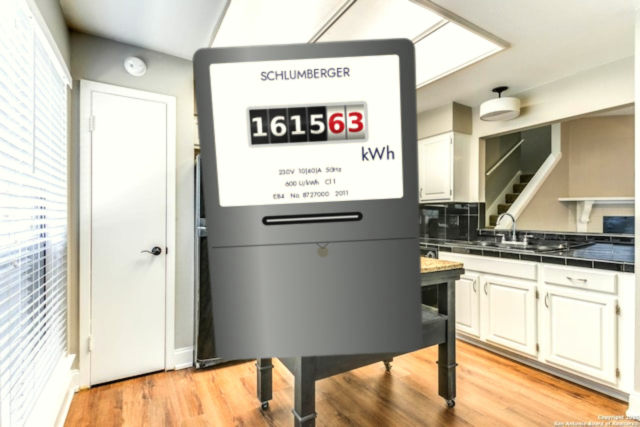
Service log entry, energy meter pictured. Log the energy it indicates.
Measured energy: 1615.63 kWh
